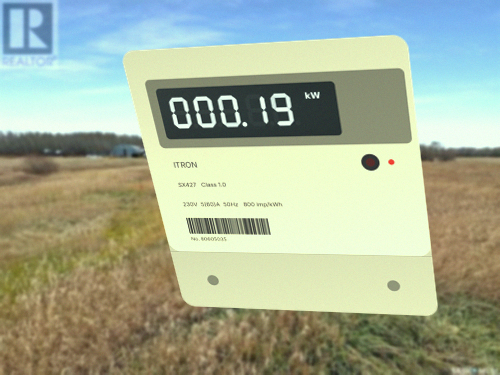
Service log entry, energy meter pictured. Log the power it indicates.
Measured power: 0.19 kW
